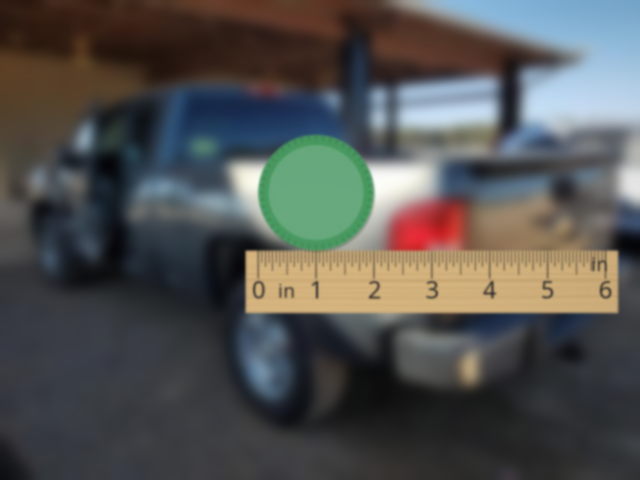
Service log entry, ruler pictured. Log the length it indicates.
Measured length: 2 in
